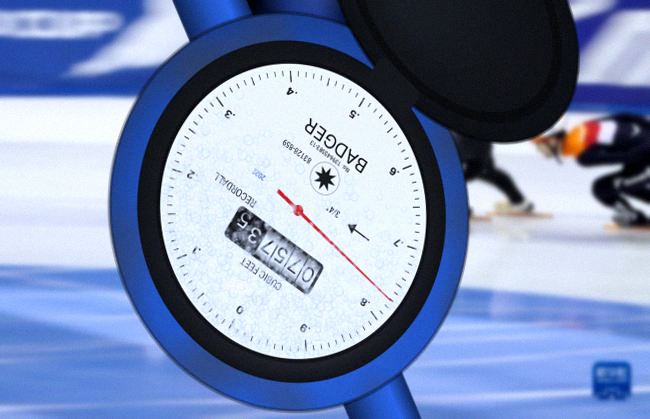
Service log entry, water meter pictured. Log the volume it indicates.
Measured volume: 75734.77 ft³
